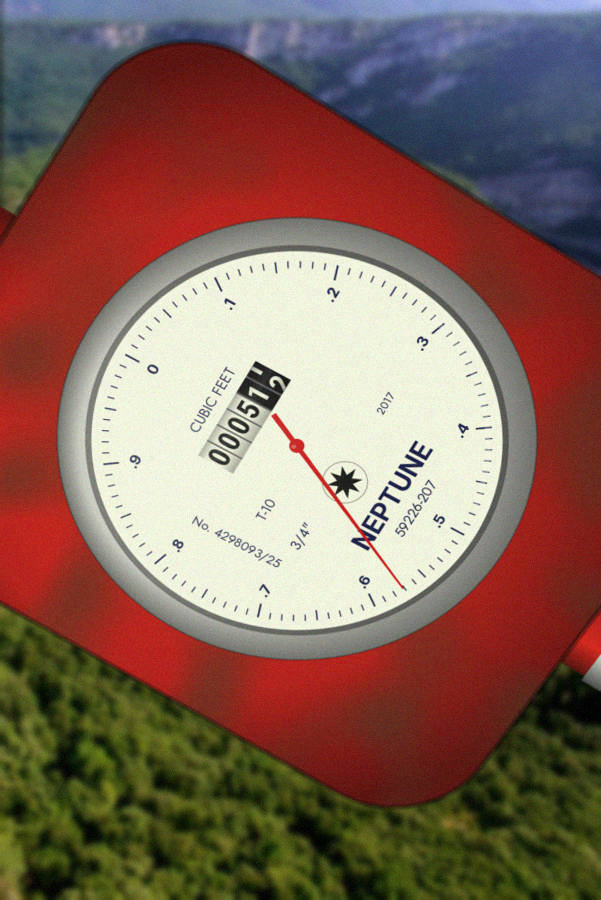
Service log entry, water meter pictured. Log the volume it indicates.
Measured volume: 511.57 ft³
